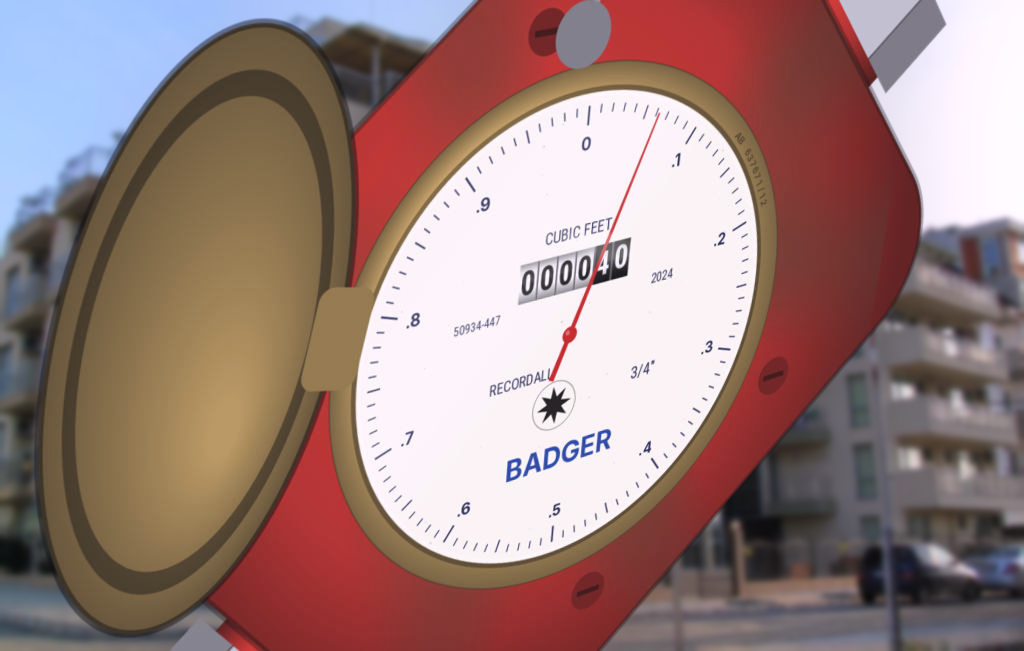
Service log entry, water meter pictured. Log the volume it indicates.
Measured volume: 40.06 ft³
